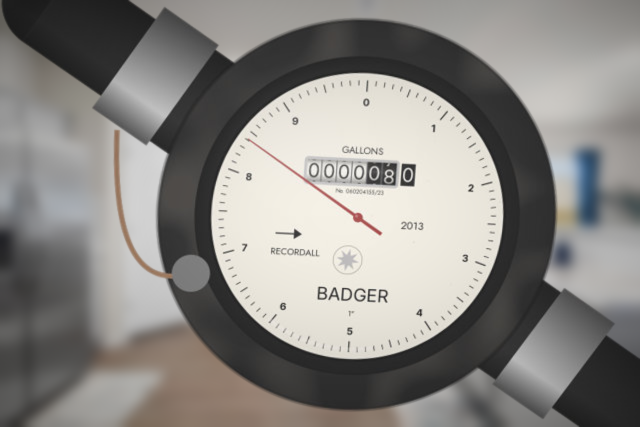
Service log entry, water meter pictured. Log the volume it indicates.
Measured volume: 78.4 gal
